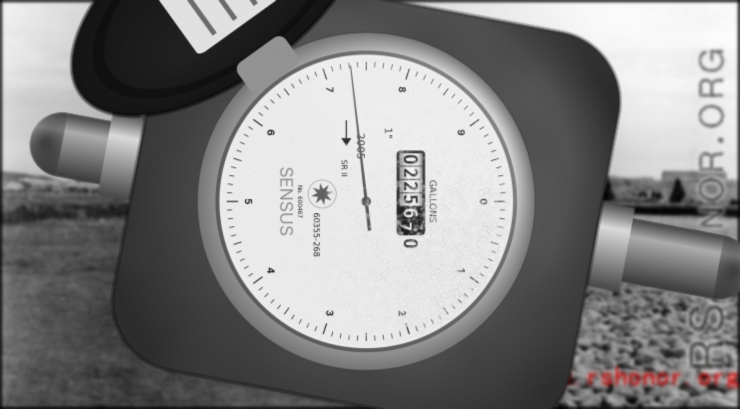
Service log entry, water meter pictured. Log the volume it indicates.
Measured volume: 225667.3 gal
